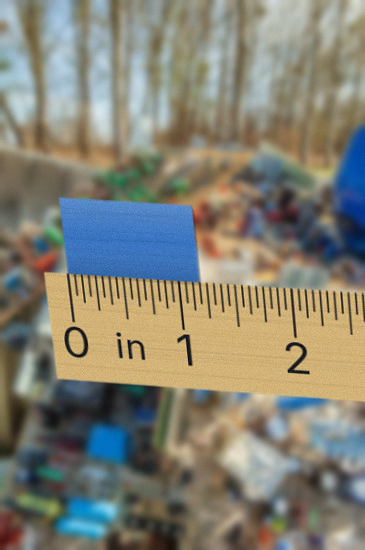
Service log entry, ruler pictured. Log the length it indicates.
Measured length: 1.1875 in
